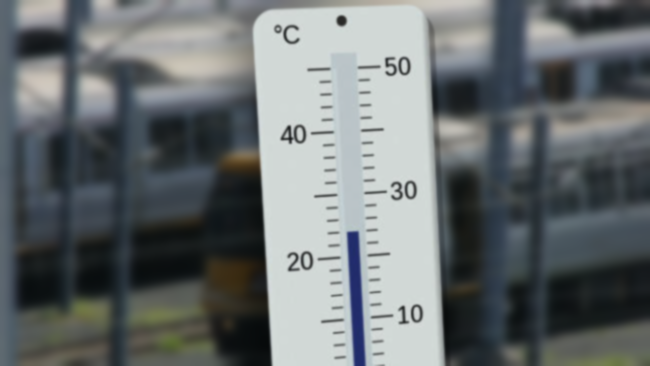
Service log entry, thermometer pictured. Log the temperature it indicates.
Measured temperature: 24 °C
